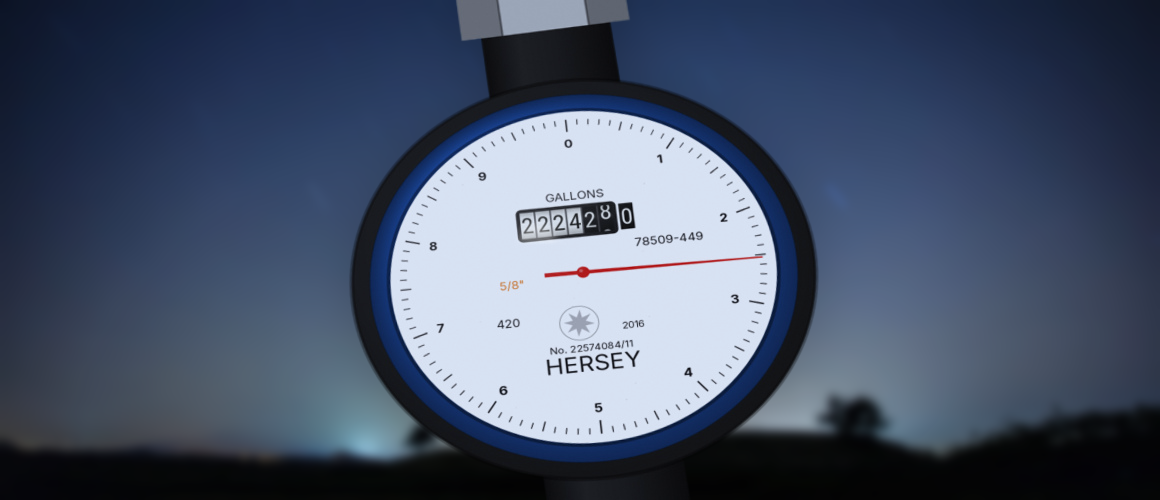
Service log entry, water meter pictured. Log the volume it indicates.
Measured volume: 2224282.5 gal
